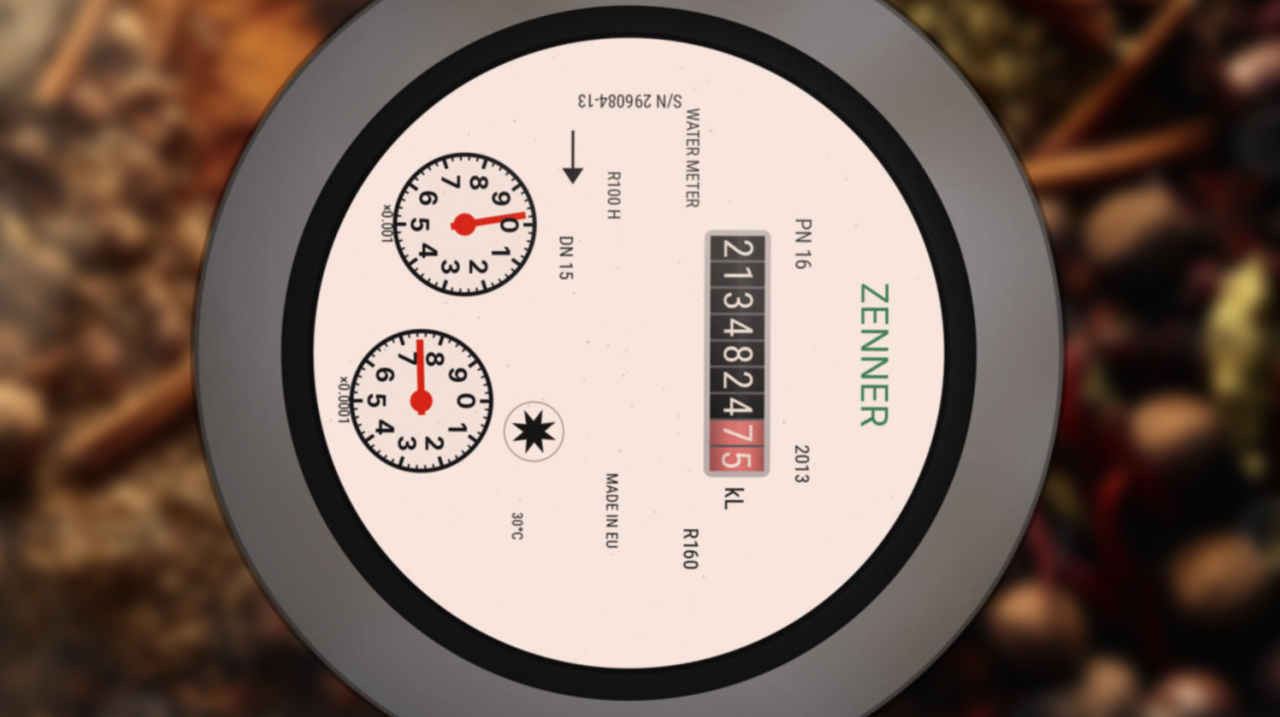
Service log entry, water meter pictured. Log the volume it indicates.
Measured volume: 2134824.7497 kL
